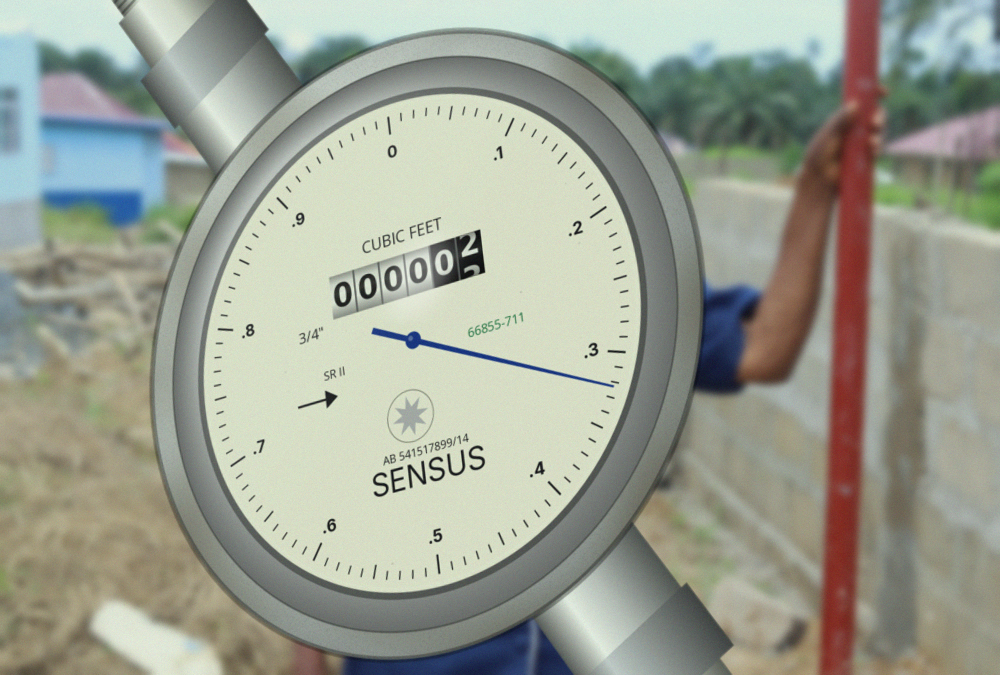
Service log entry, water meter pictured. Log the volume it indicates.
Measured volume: 2.32 ft³
